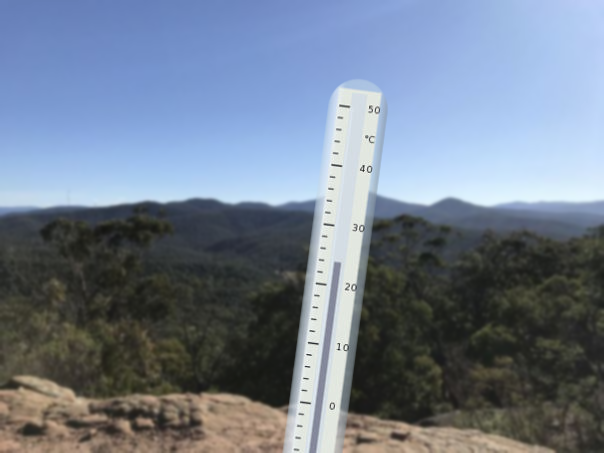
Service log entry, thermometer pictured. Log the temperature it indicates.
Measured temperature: 24 °C
